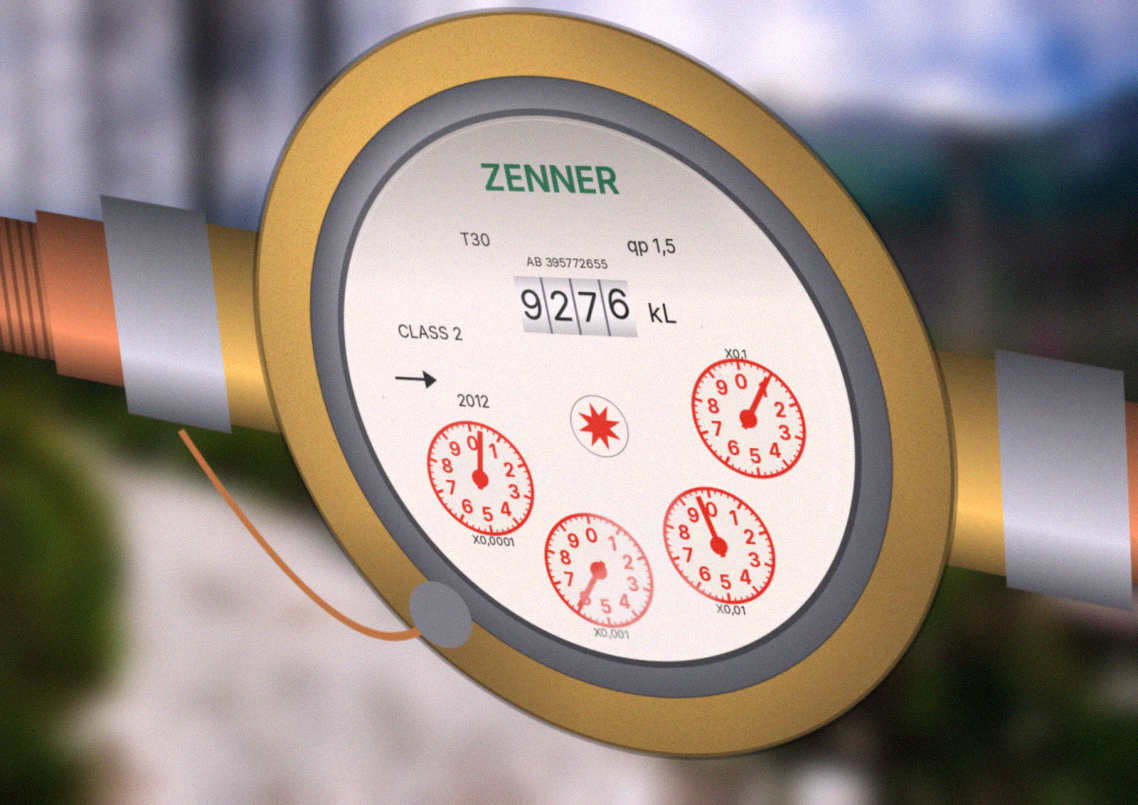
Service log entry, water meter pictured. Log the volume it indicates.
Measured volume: 9276.0960 kL
